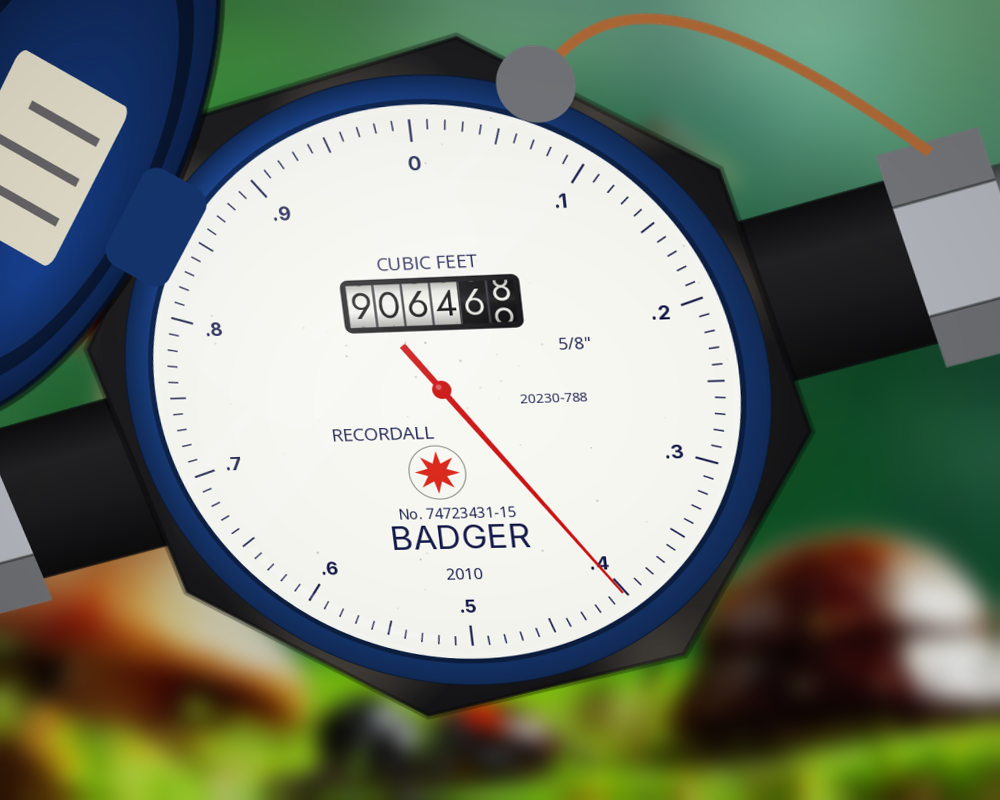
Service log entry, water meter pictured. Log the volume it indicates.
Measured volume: 906468.40 ft³
